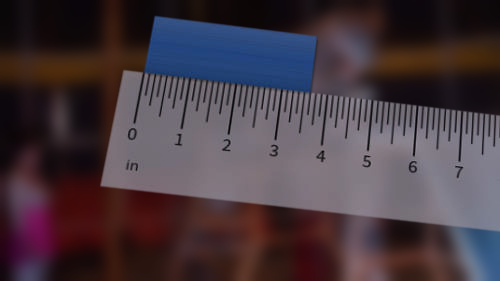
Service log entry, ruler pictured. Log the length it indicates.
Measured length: 3.625 in
